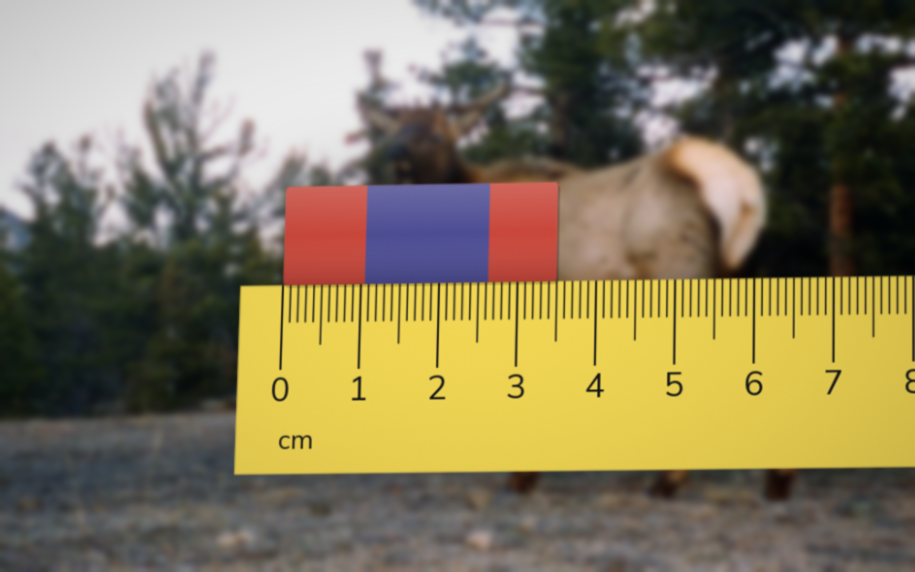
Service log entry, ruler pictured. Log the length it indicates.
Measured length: 3.5 cm
